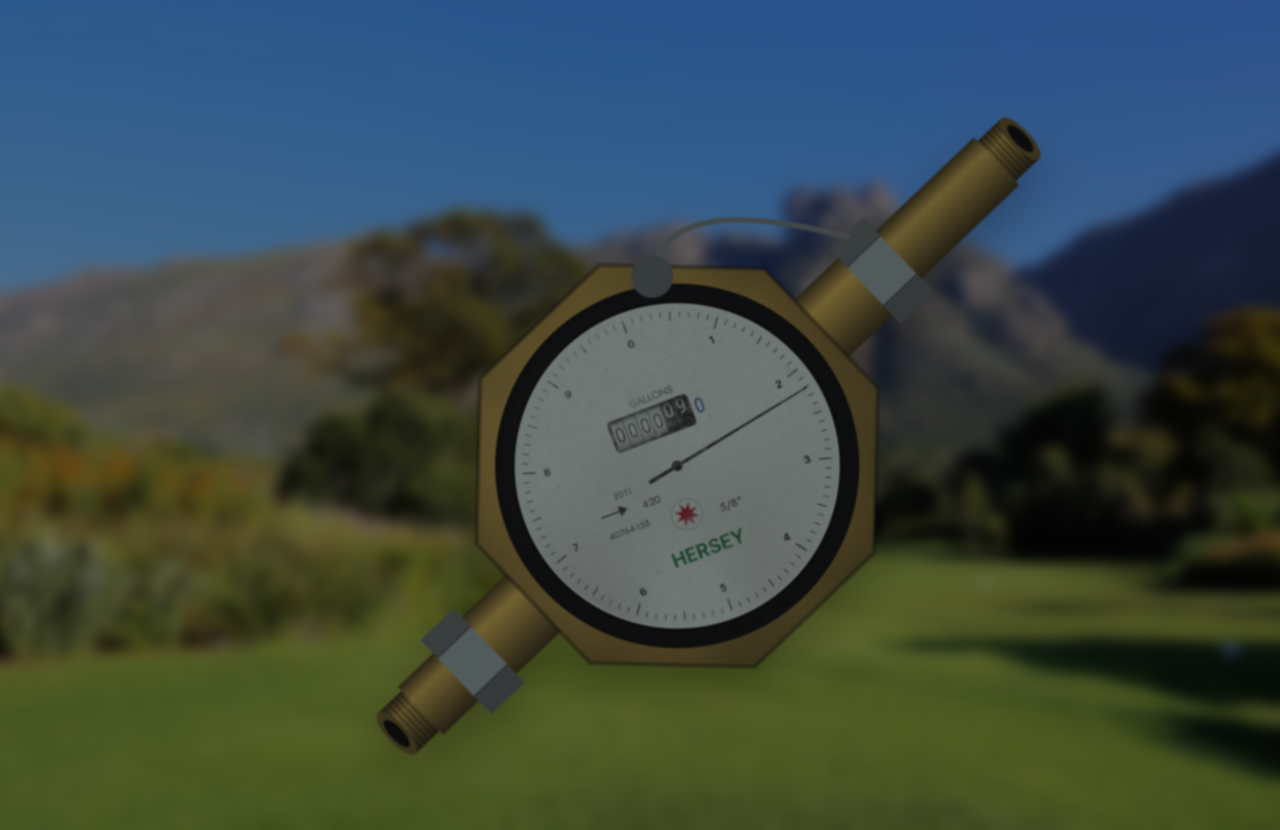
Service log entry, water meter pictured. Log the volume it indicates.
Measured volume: 92.2 gal
